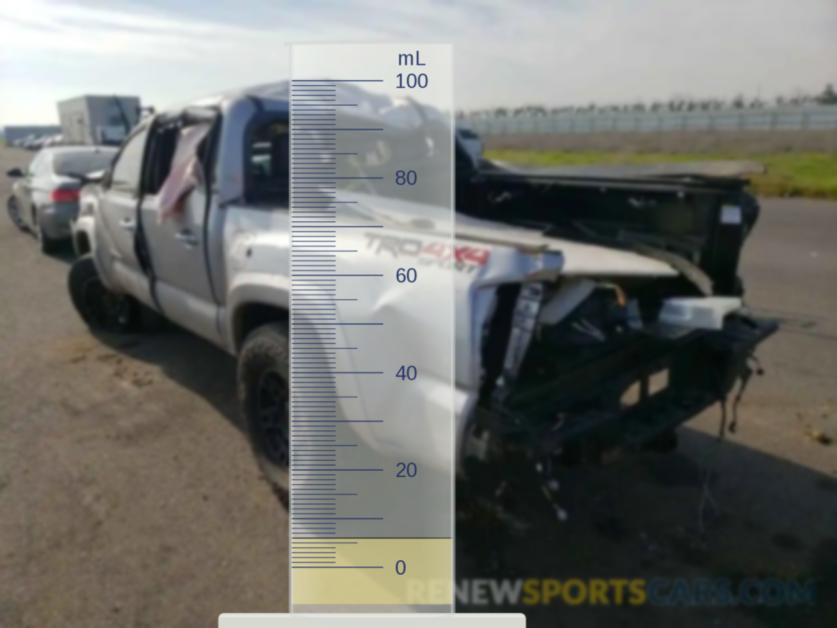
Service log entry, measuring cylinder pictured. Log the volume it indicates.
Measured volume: 6 mL
